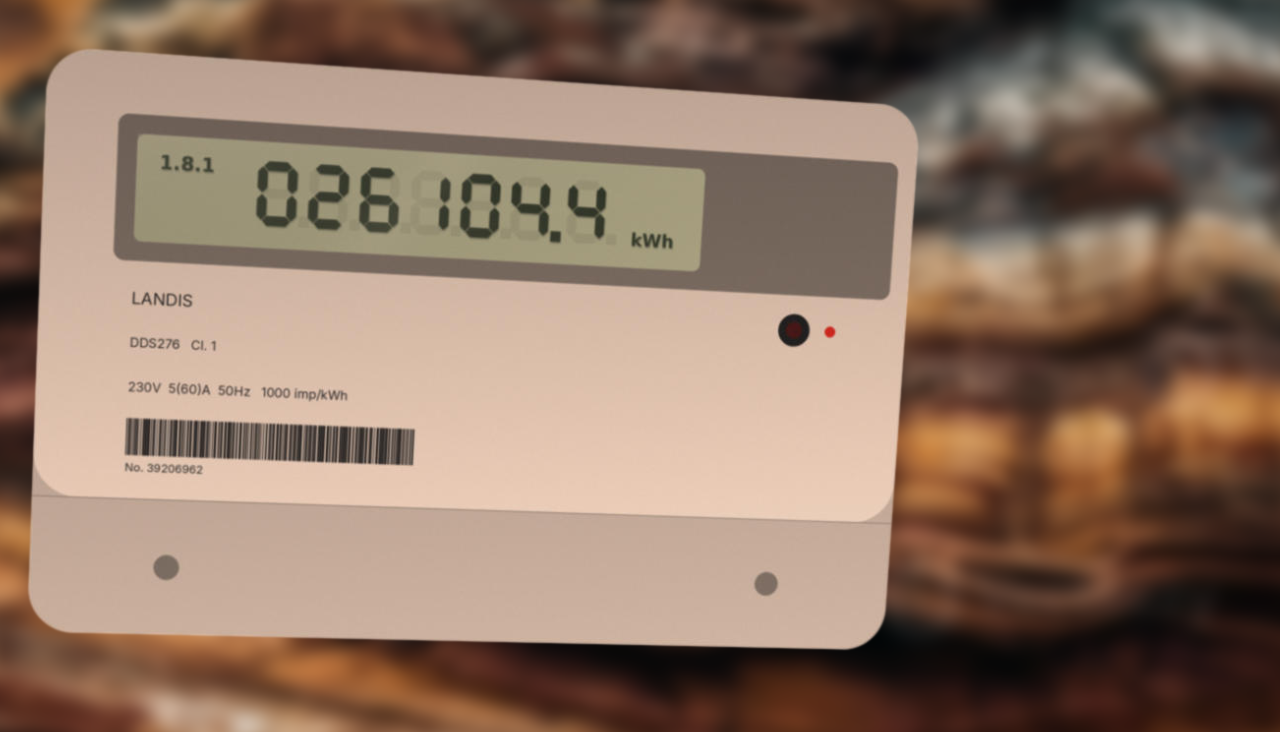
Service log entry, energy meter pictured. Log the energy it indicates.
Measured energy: 26104.4 kWh
